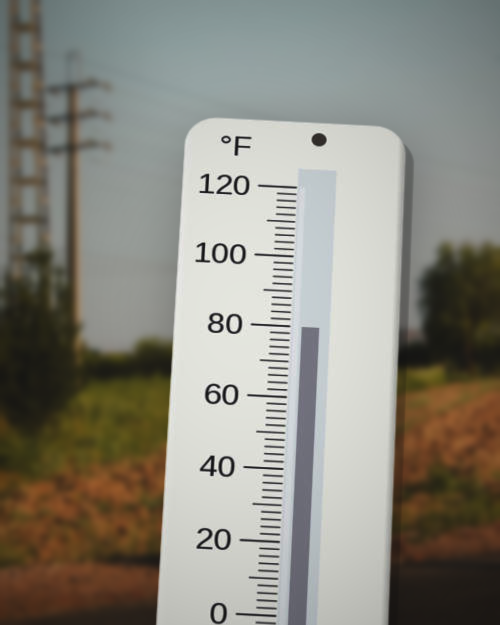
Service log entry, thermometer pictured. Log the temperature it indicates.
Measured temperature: 80 °F
